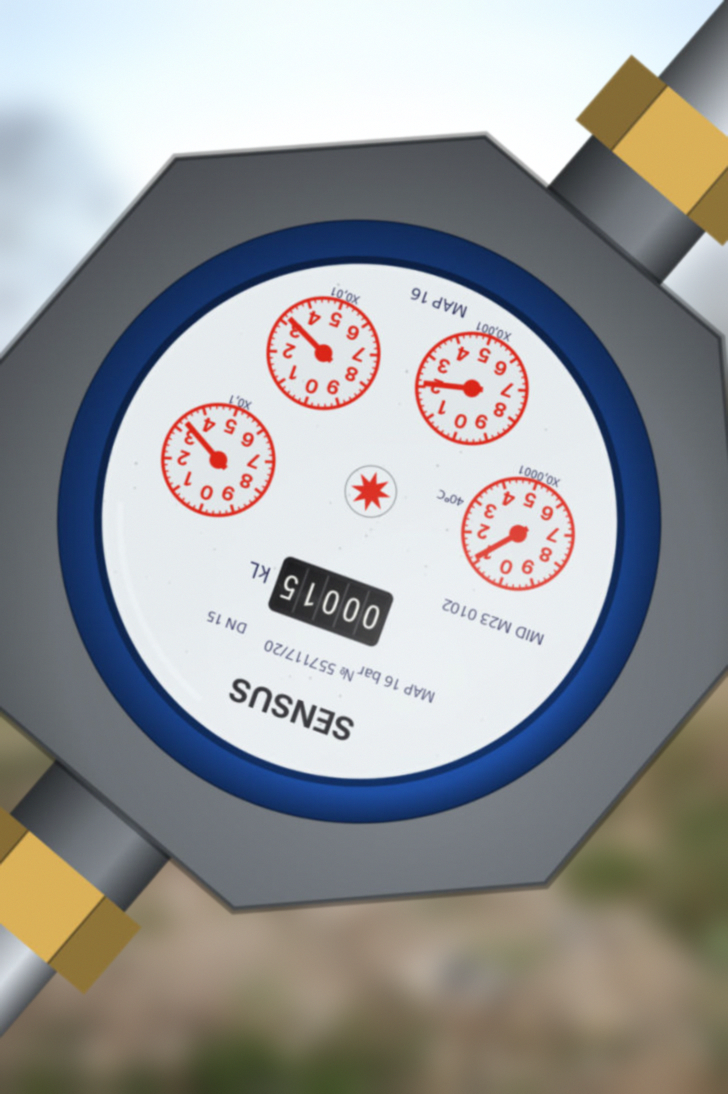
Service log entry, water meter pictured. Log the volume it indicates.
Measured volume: 15.3321 kL
